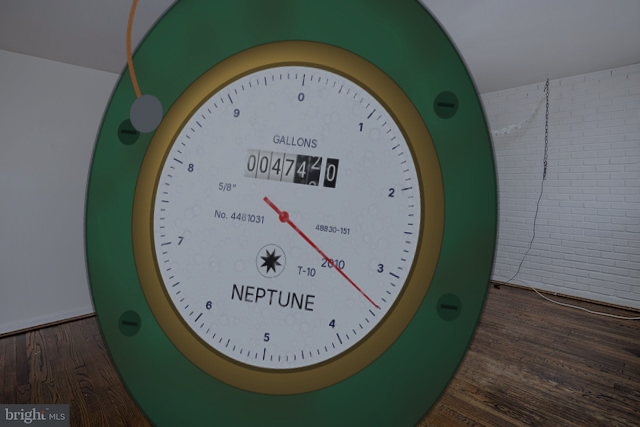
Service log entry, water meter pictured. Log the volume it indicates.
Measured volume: 47423.4 gal
